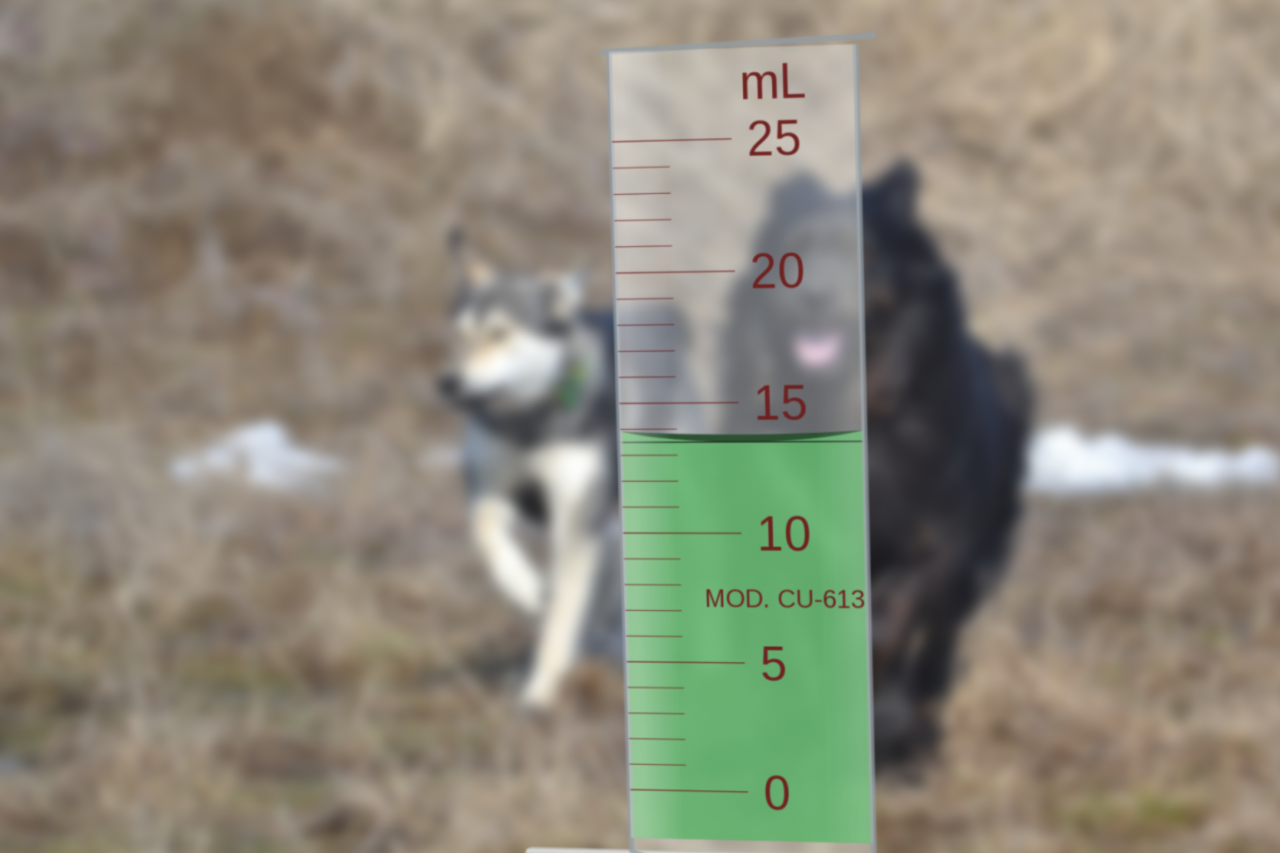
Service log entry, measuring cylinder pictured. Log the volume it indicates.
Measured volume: 13.5 mL
